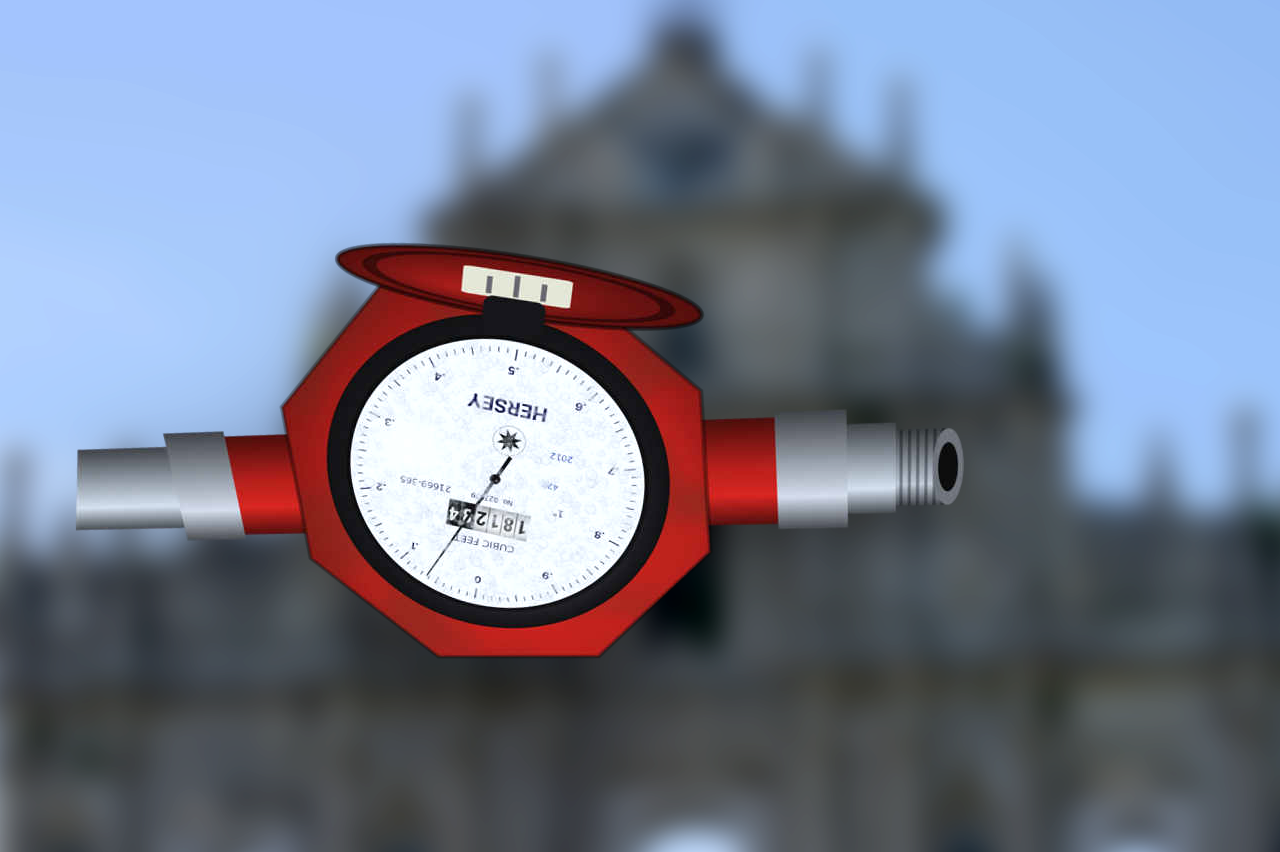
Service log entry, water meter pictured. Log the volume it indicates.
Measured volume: 181284.06 ft³
